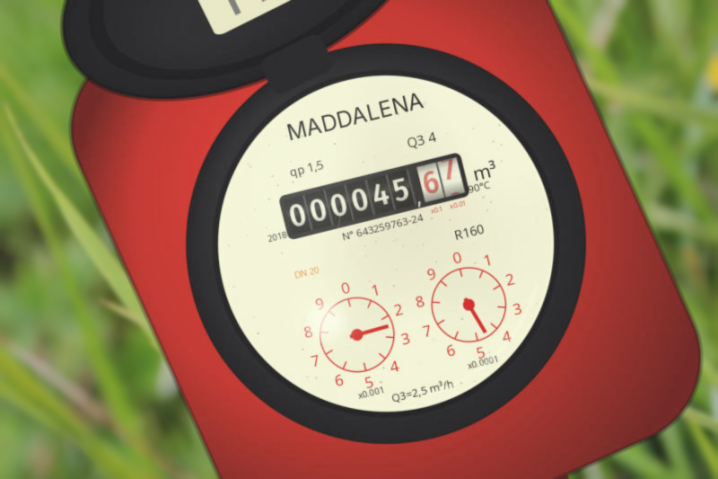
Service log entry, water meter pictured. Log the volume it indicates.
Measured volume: 45.6724 m³
